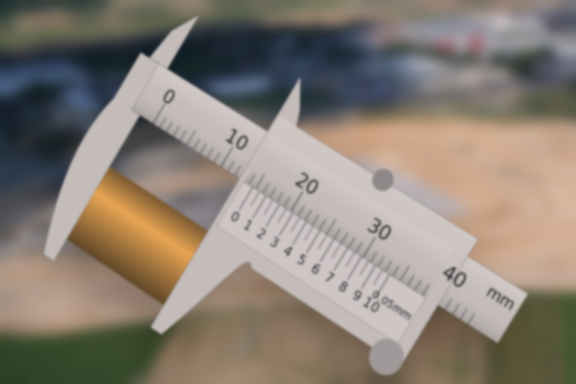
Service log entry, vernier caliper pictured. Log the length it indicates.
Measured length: 14.6 mm
